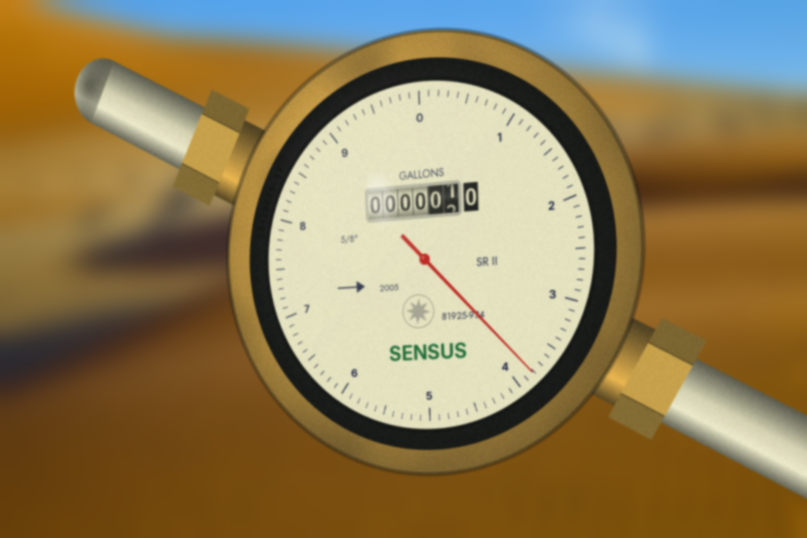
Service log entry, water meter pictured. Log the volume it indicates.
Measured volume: 13.8 gal
